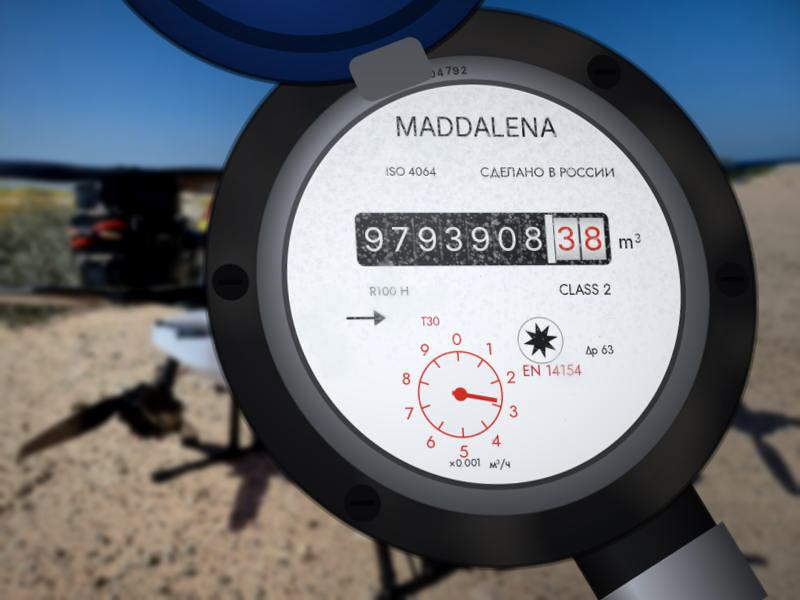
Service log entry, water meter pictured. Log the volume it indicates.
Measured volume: 9793908.382 m³
